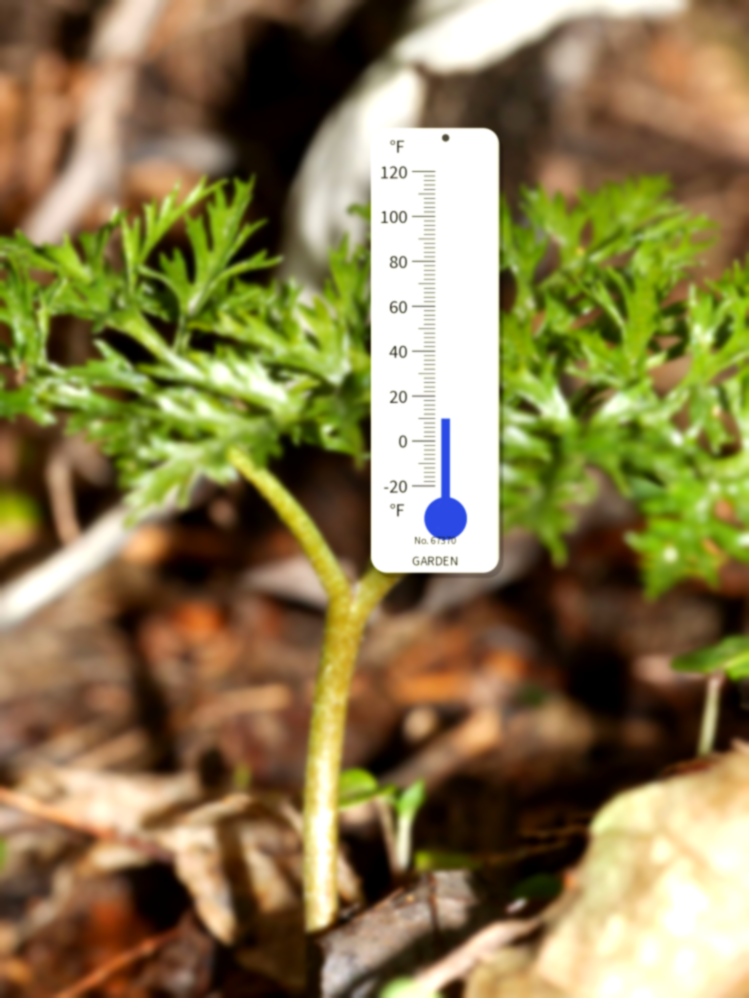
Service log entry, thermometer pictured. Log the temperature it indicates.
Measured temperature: 10 °F
